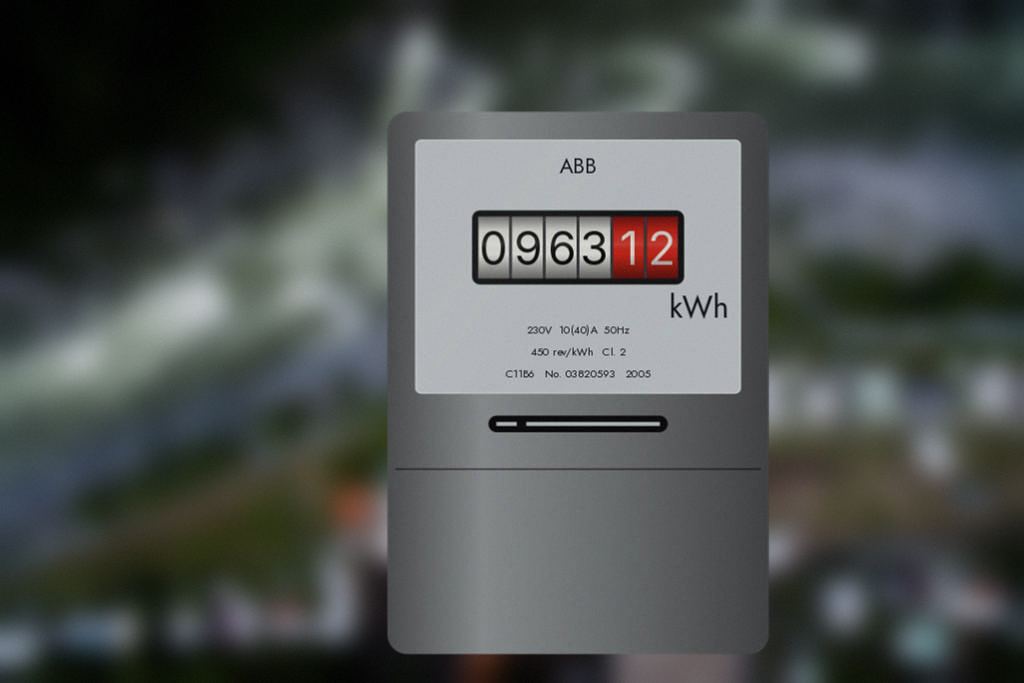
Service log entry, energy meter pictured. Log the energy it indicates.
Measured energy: 963.12 kWh
